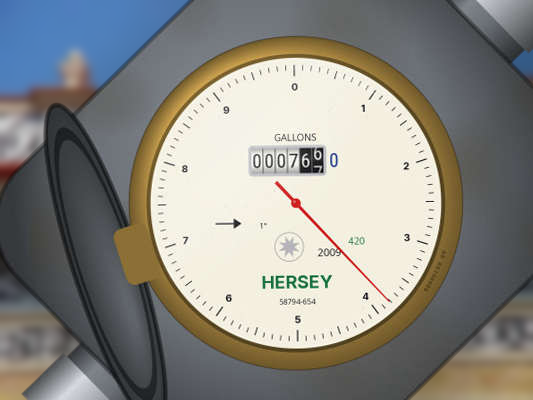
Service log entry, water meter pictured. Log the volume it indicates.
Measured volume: 7663.8 gal
